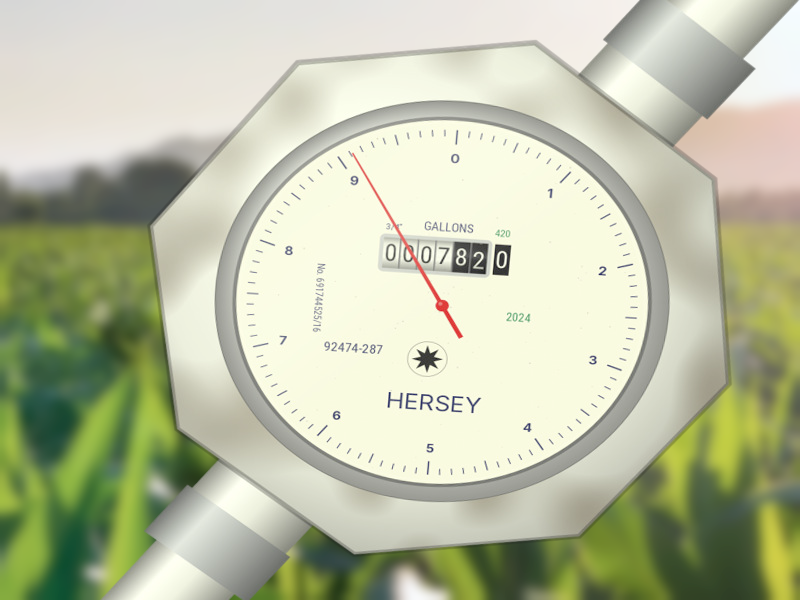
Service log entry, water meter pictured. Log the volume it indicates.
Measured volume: 7819.1 gal
